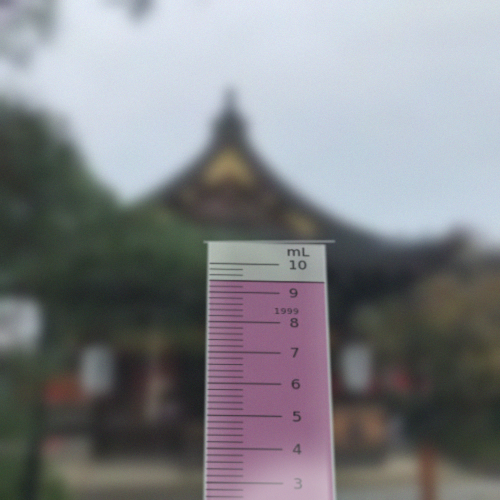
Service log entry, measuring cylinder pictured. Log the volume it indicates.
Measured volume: 9.4 mL
